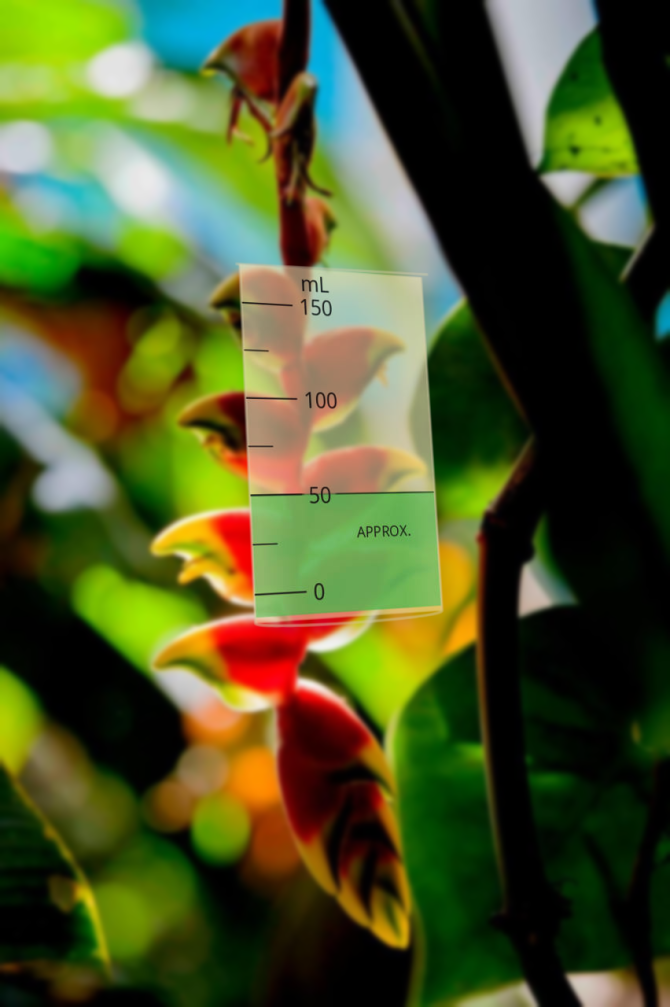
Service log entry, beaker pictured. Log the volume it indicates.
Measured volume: 50 mL
